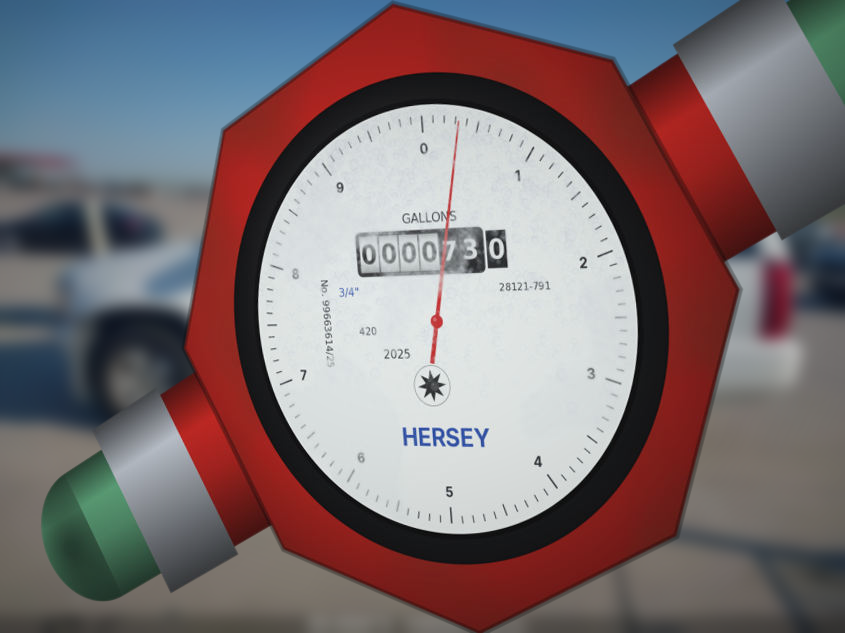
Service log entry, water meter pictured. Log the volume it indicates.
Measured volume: 730.3 gal
